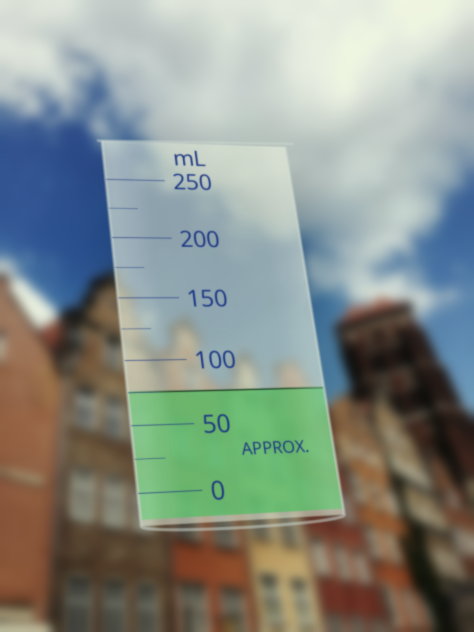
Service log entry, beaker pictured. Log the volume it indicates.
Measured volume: 75 mL
